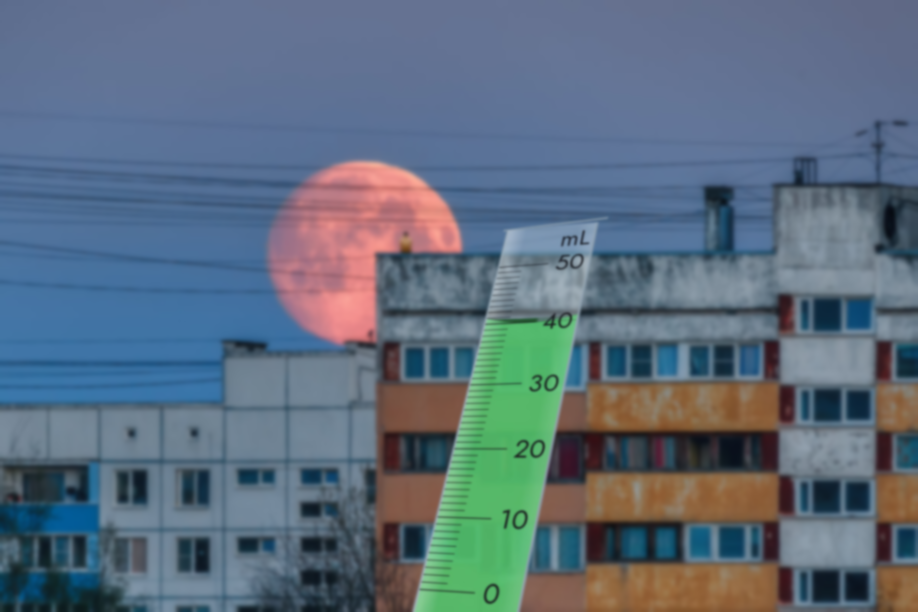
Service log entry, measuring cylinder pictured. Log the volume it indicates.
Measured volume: 40 mL
